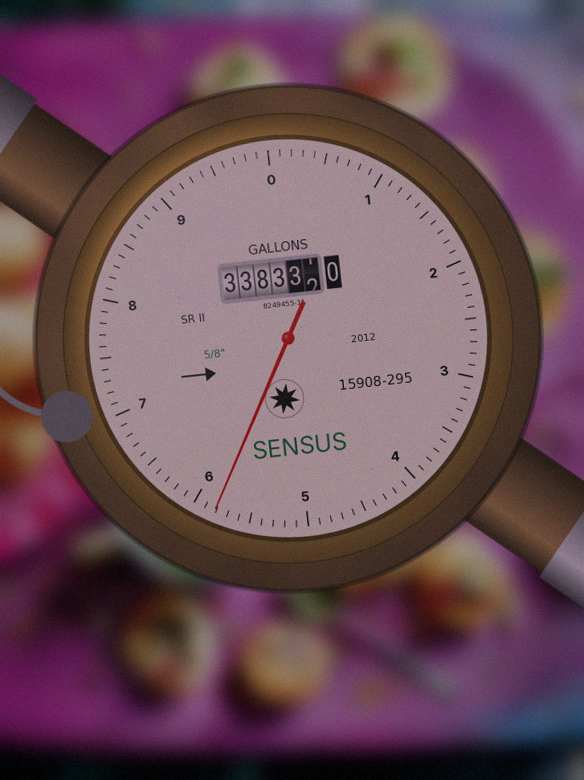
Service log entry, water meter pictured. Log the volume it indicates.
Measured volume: 3383315.8 gal
